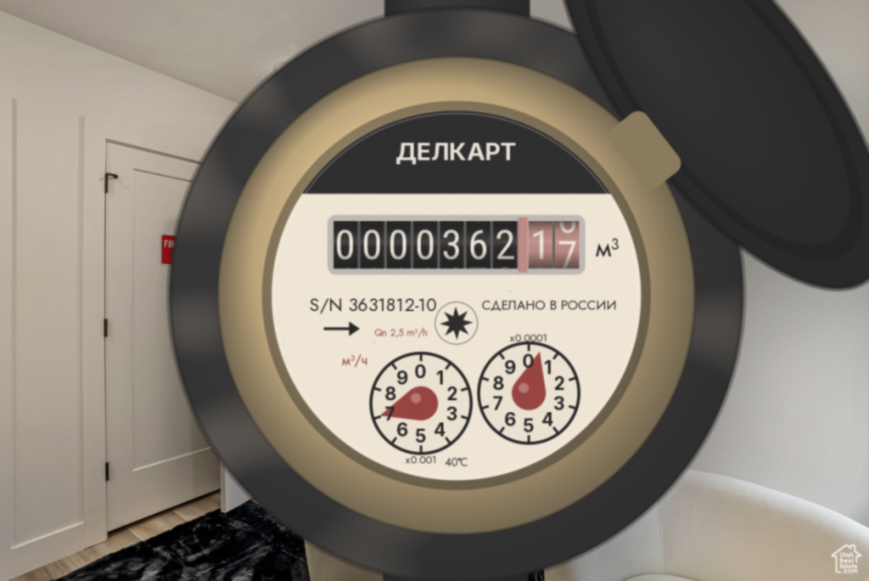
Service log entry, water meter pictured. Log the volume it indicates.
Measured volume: 362.1670 m³
